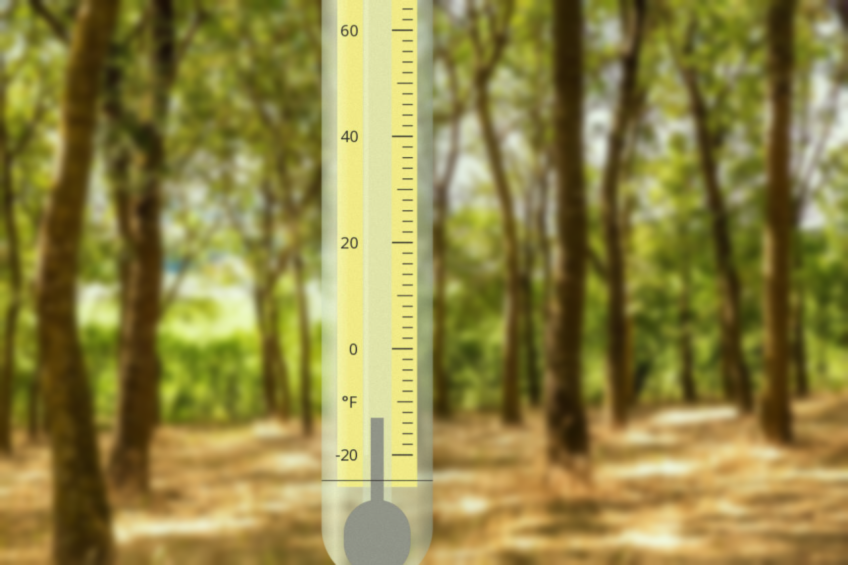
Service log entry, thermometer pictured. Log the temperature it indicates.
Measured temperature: -13 °F
